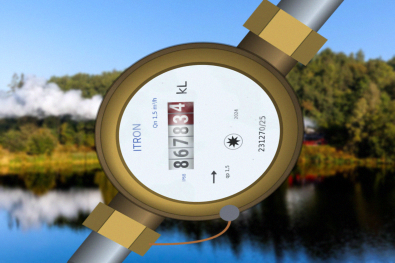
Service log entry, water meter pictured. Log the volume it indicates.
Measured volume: 8678.34 kL
